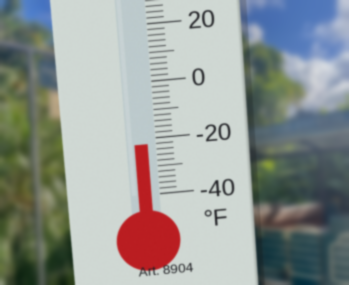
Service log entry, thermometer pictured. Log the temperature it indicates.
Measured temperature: -22 °F
